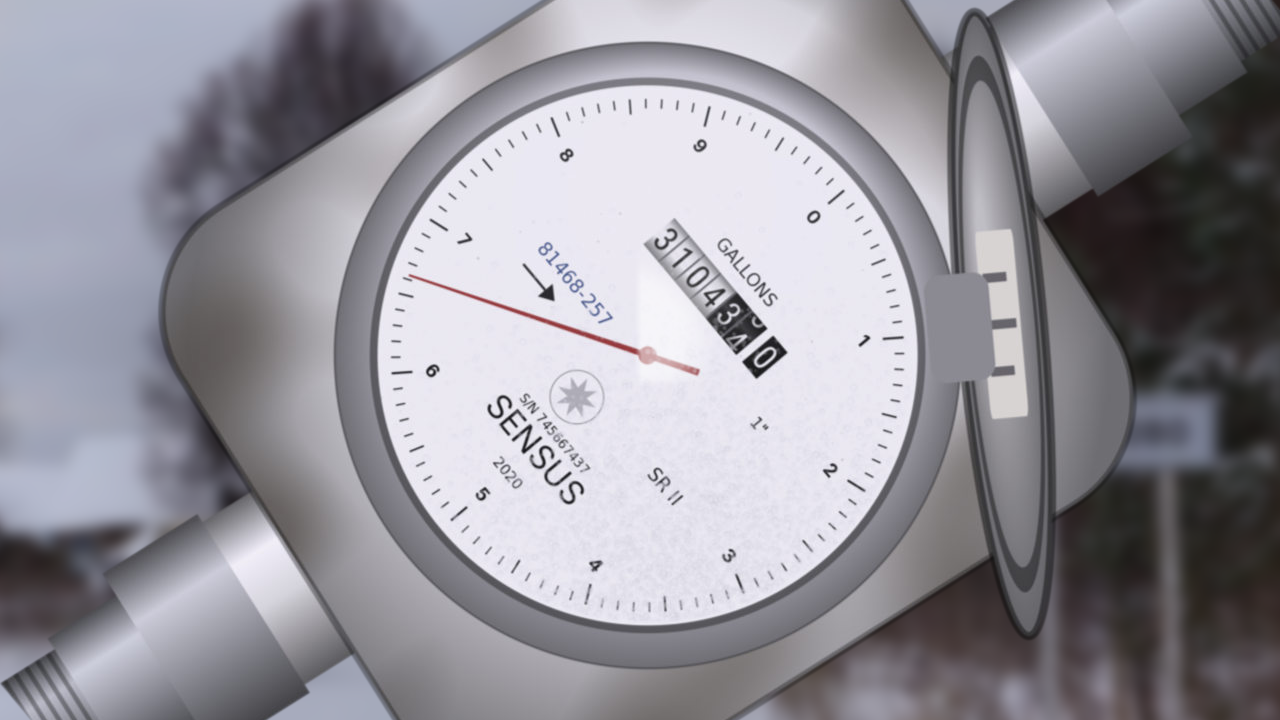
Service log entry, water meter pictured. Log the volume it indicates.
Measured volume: 3104336.6 gal
